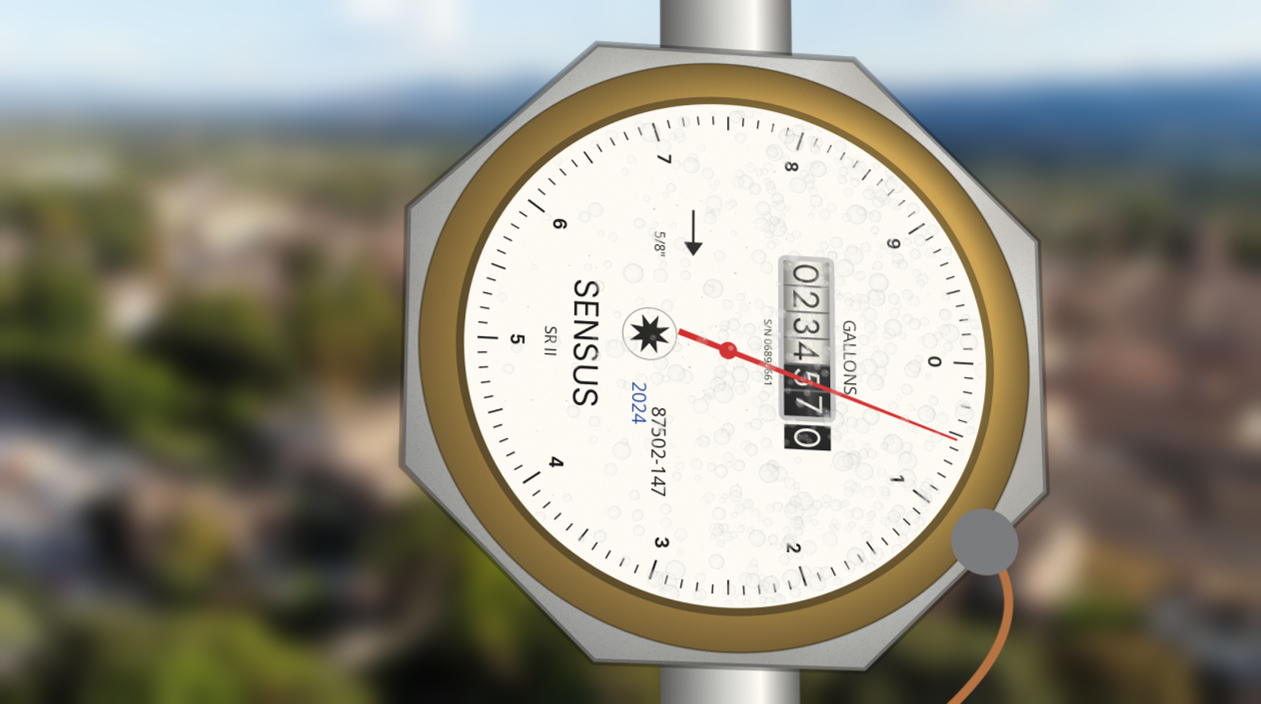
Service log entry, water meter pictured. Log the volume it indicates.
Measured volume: 234570.5 gal
